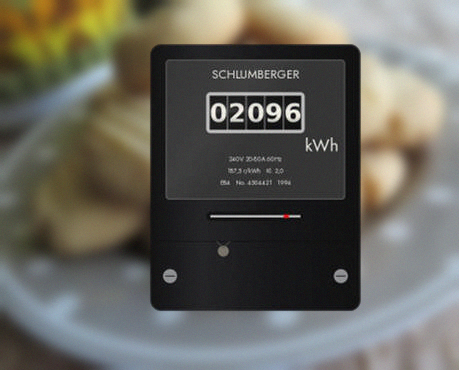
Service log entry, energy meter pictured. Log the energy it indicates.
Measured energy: 2096 kWh
